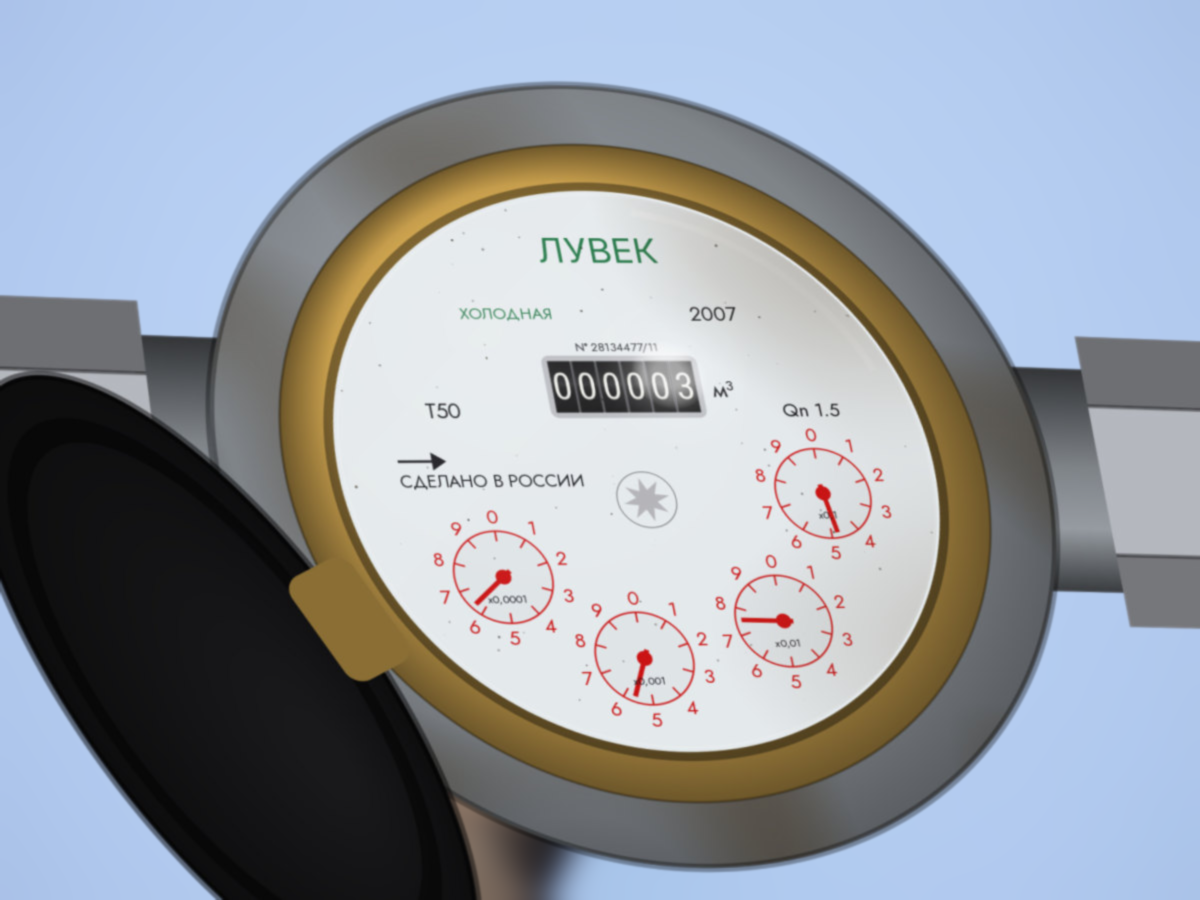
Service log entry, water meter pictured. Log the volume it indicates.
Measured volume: 3.4756 m³
